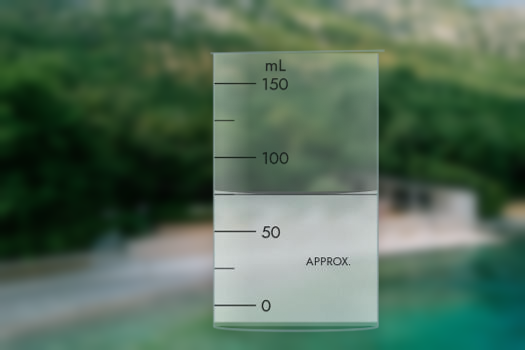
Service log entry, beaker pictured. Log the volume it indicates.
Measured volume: 75 mL
